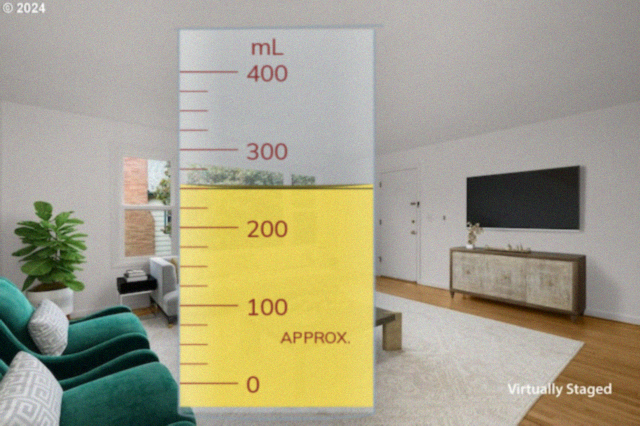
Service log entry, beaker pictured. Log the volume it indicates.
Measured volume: 250 mL
